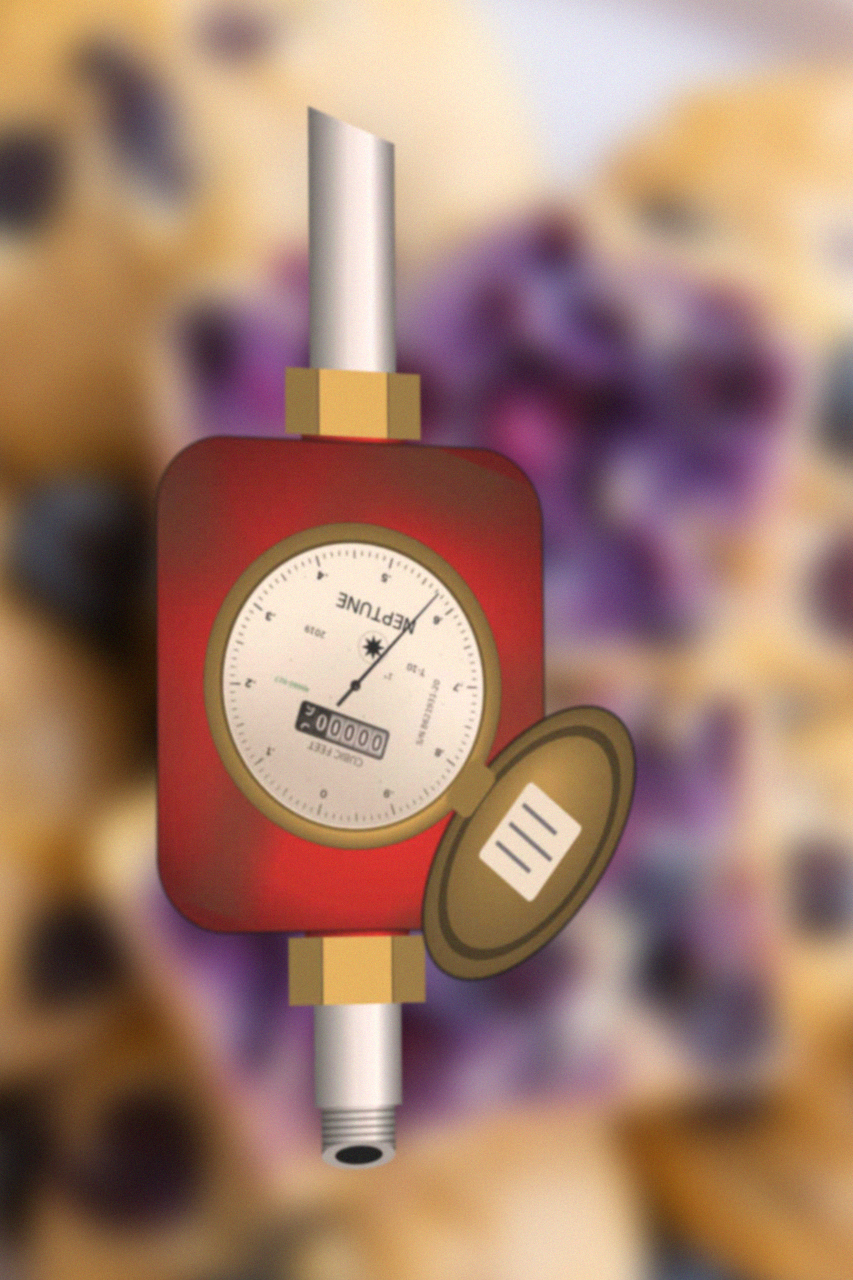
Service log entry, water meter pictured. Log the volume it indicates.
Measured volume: 5.57 ft³
